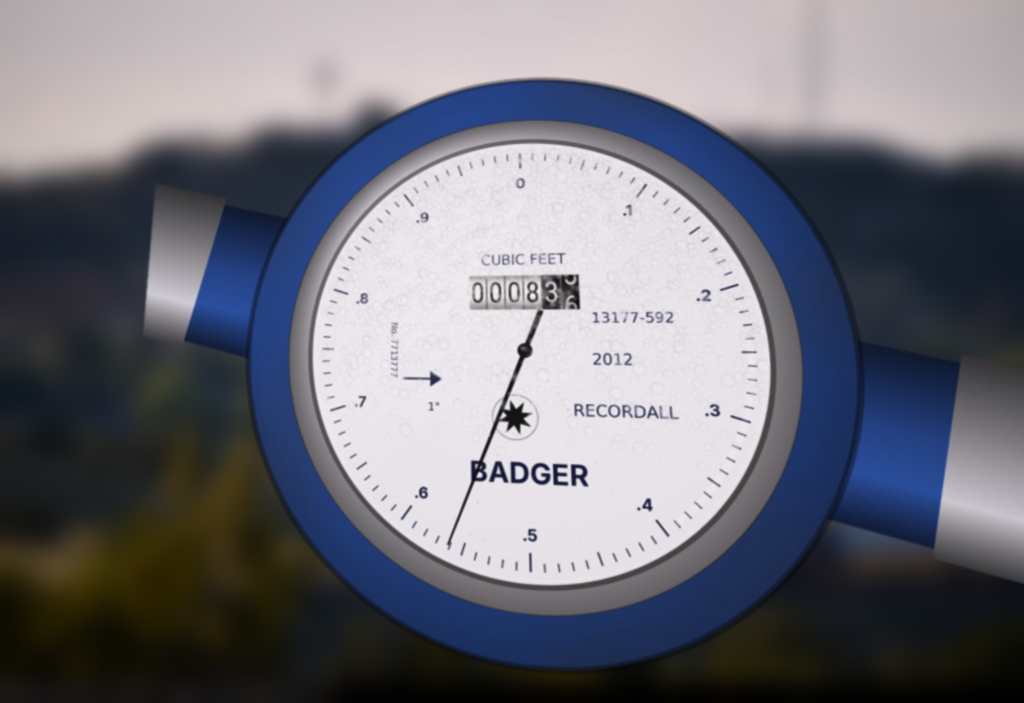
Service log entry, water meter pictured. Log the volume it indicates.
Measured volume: 835.56 ft³
